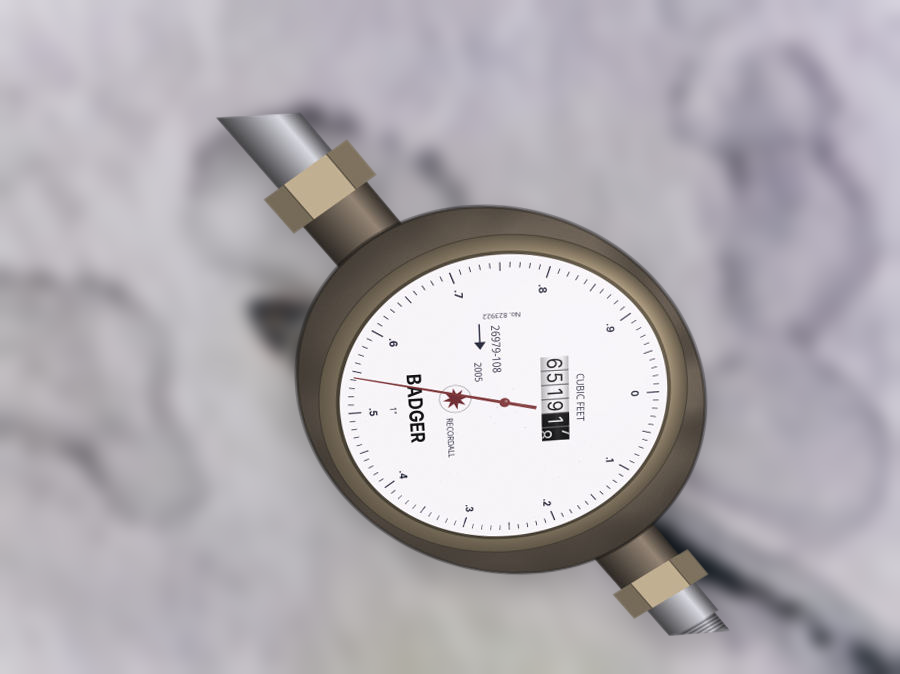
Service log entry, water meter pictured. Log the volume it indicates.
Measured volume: 651917.54 ft³
